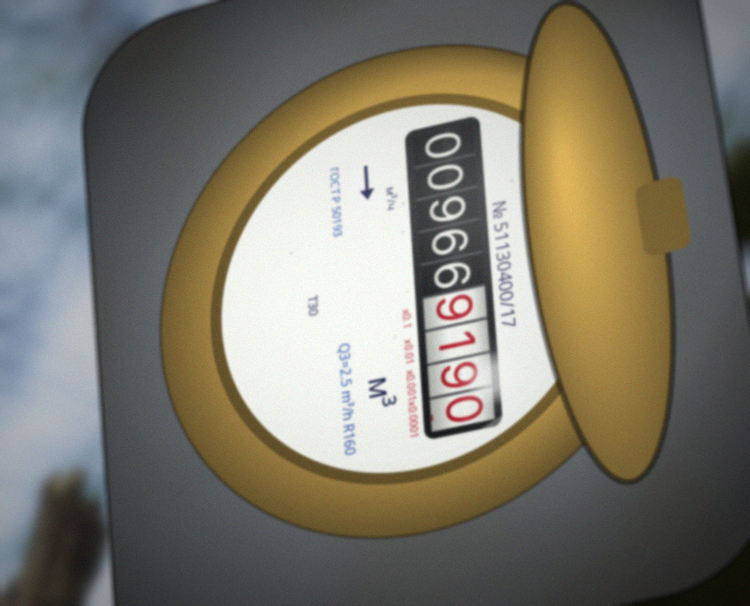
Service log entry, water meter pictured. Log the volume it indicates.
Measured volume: 966.9190 m³
